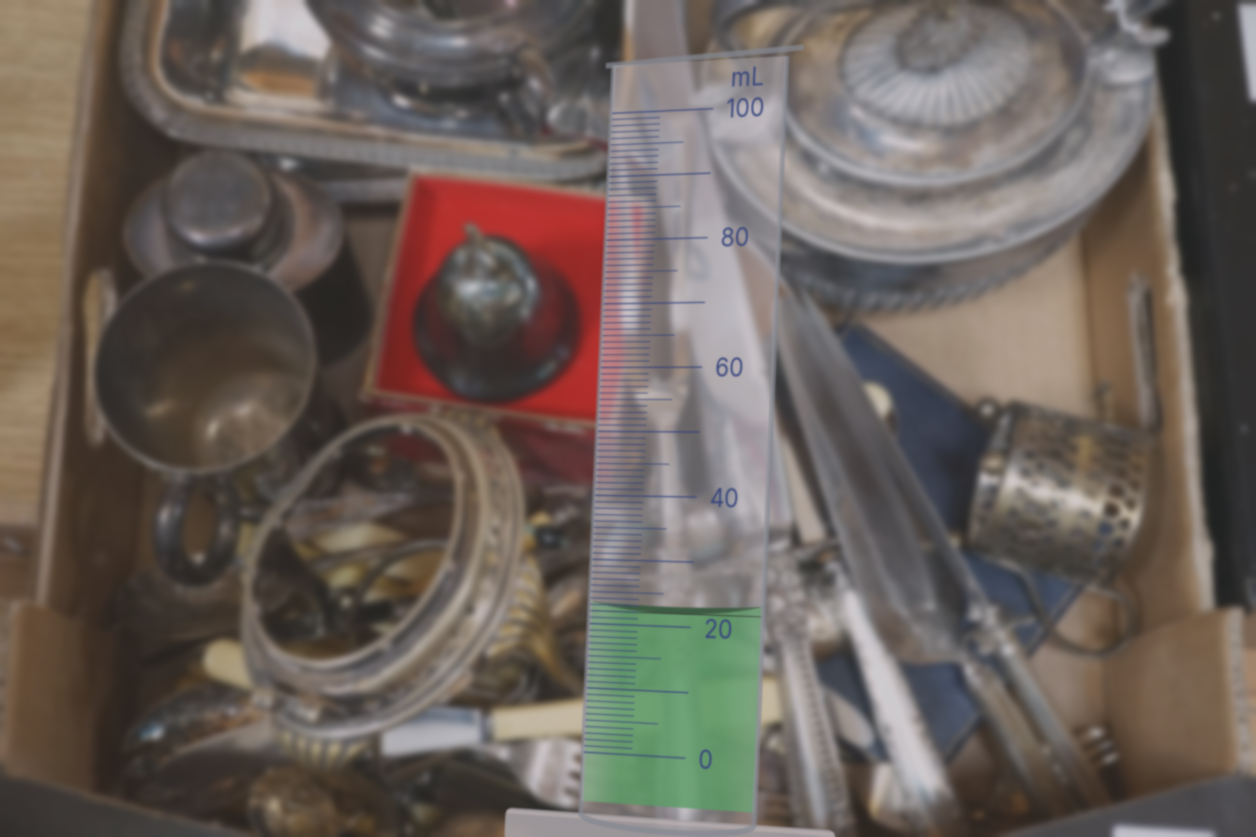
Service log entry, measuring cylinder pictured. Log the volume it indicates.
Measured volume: 22 mL
